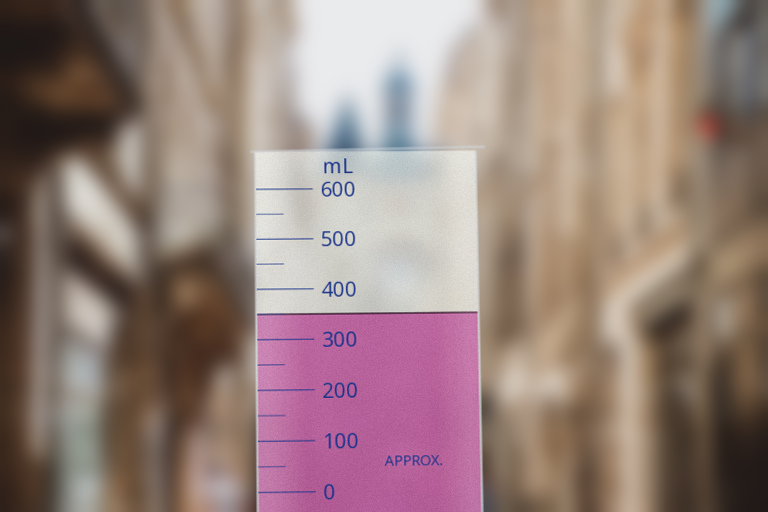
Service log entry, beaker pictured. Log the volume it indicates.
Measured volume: 350 mL
